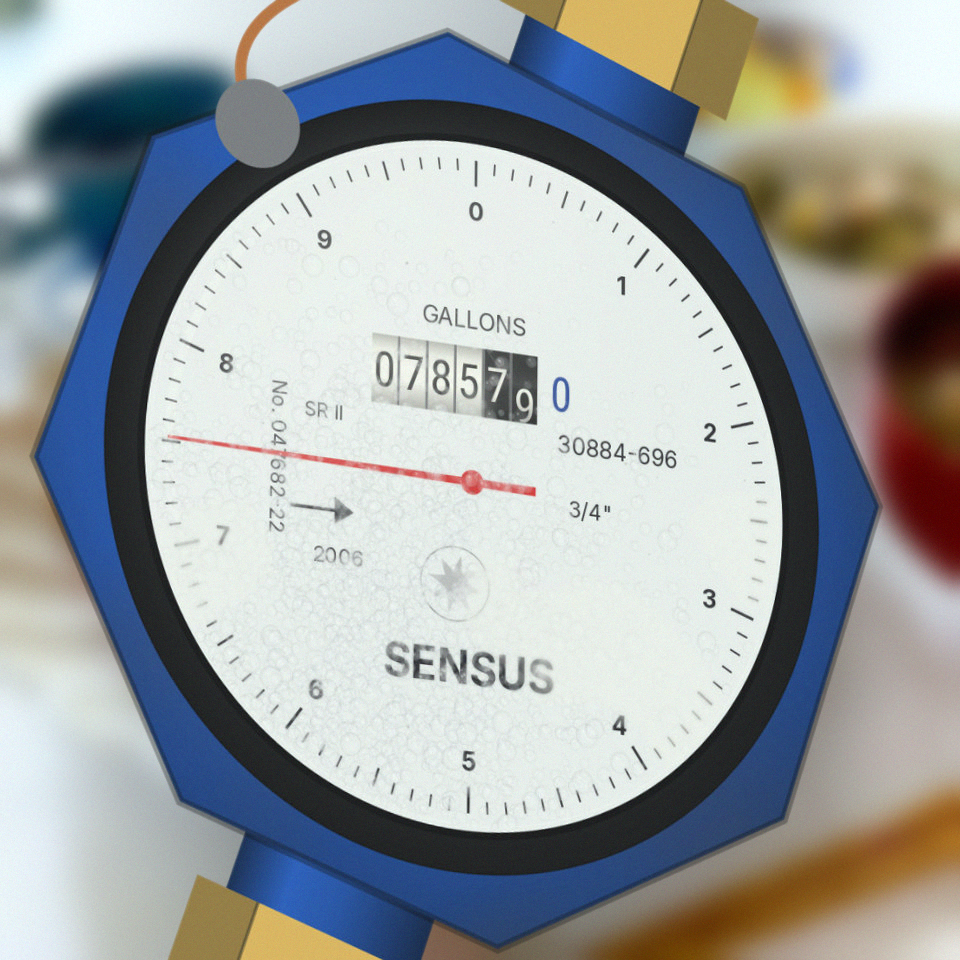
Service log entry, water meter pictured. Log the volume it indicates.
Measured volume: 785787.5 gal
